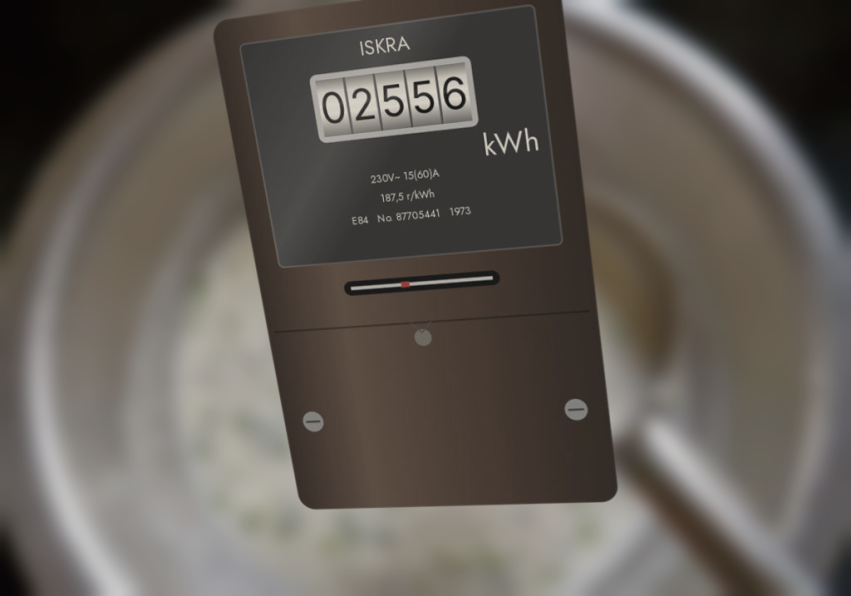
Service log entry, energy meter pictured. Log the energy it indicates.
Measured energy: 2556 kWh
